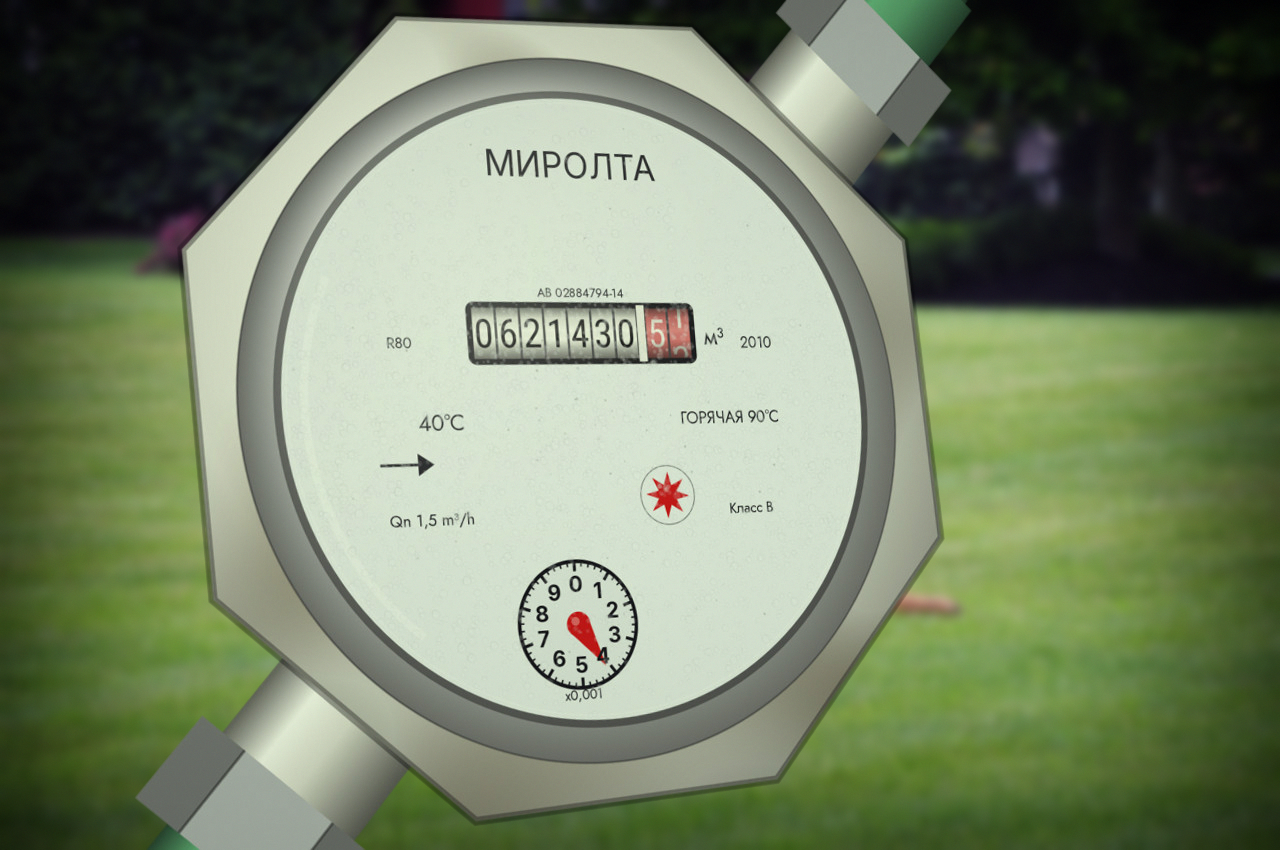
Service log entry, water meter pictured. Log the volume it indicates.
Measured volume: 621430.514 m³
